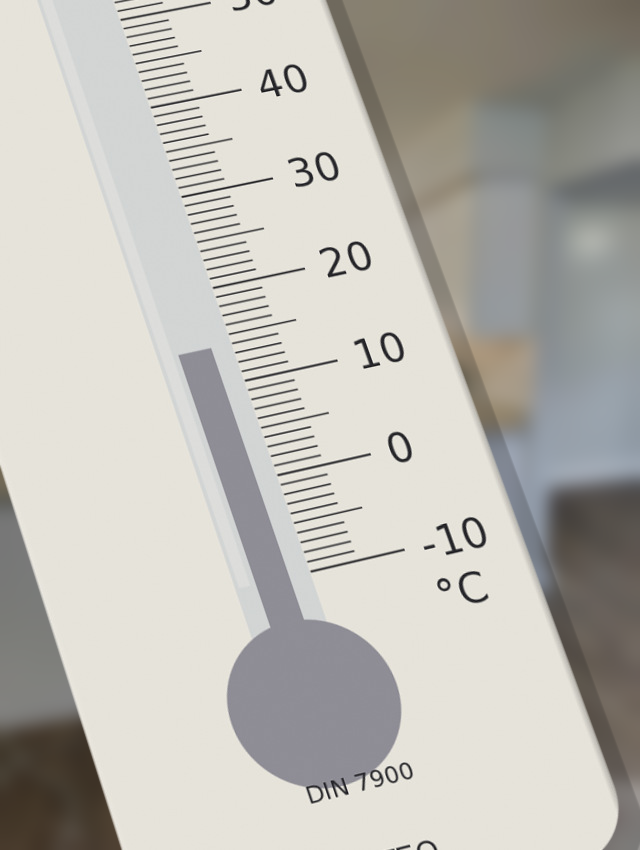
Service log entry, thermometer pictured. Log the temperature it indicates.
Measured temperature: 14 °C
